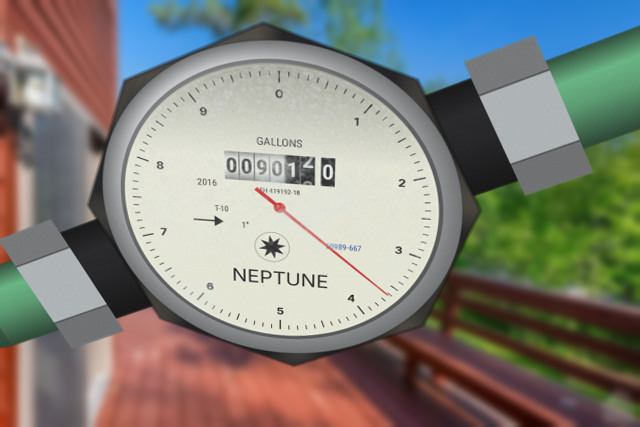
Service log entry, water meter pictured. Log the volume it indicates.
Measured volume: 90123.6 gal
